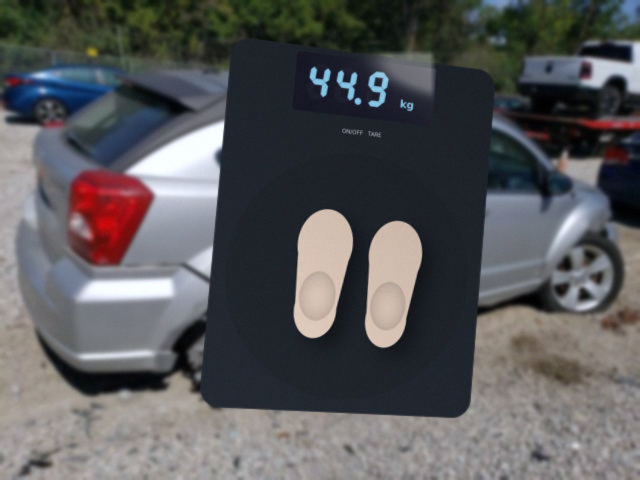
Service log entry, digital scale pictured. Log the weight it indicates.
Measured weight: 44.9 kg
